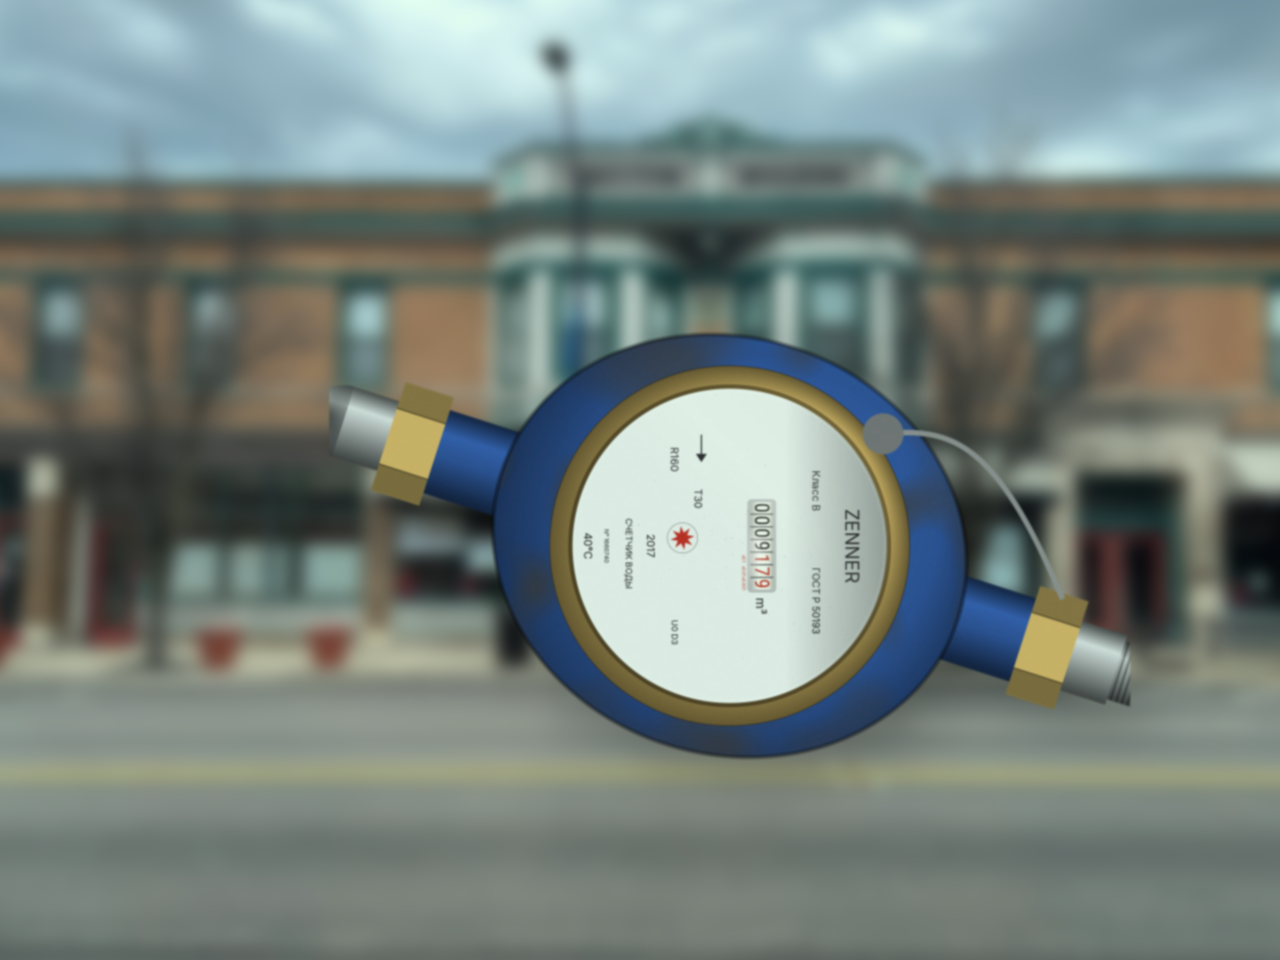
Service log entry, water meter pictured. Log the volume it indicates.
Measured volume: 9.179 m³
